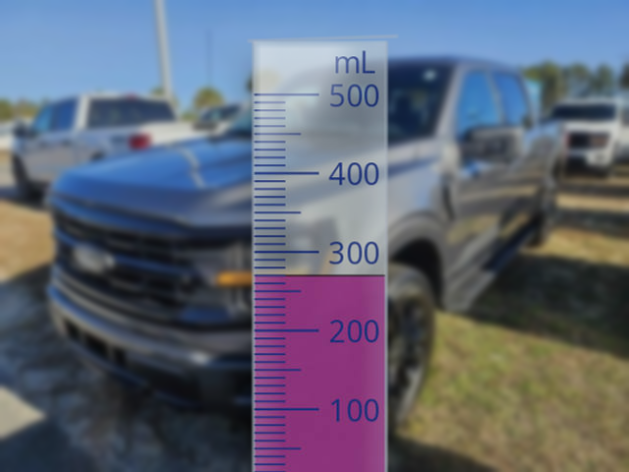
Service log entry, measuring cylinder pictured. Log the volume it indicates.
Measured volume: 270 mL
